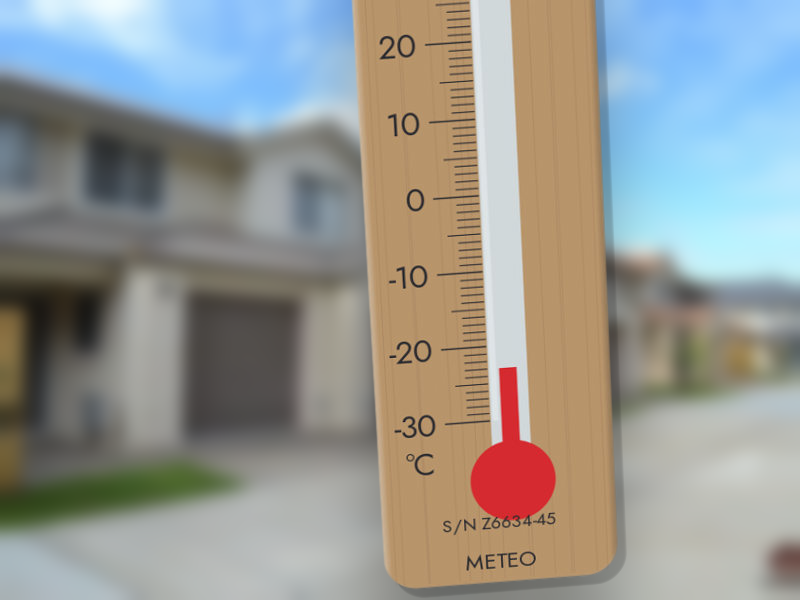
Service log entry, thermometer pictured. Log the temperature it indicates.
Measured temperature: -23 °C
